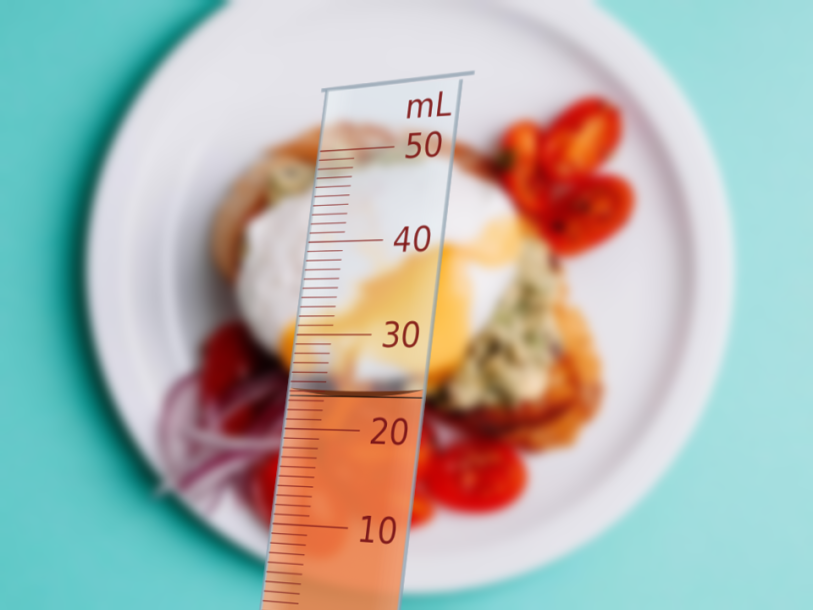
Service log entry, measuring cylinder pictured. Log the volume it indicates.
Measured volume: 23.5 mL
